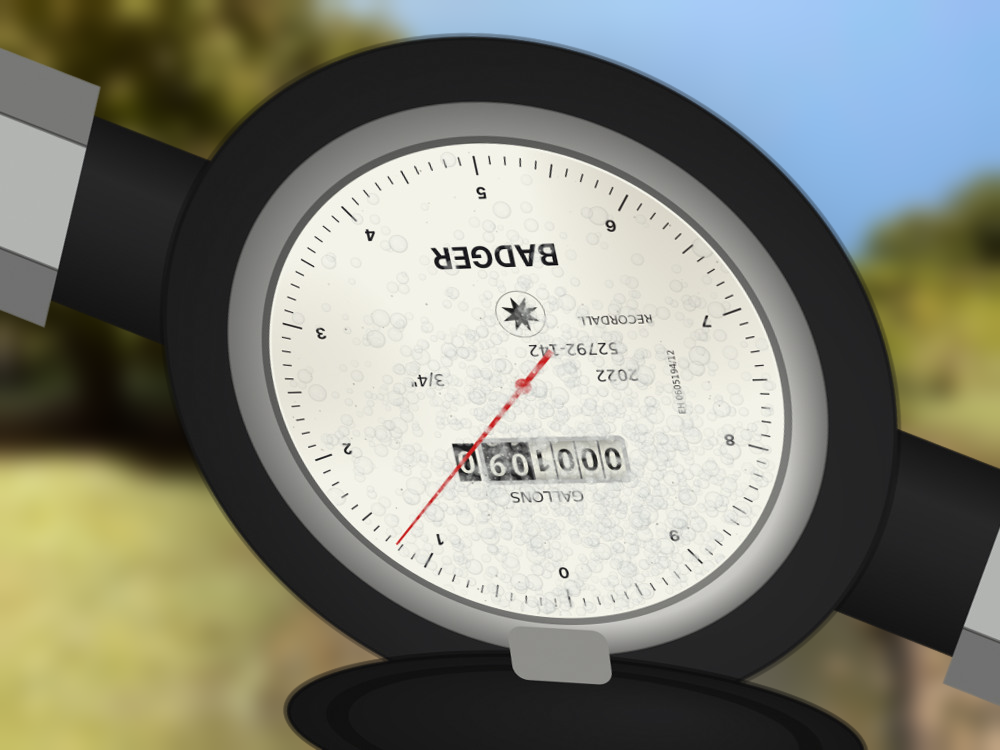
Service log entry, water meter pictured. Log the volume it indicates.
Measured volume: 1091.2 gal
